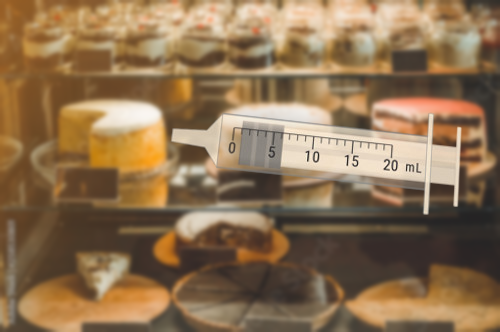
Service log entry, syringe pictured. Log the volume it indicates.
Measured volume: 1 mL
